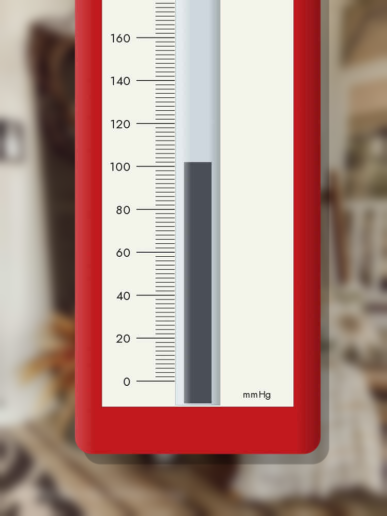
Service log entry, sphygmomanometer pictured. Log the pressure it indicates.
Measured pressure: 102 mmHg
